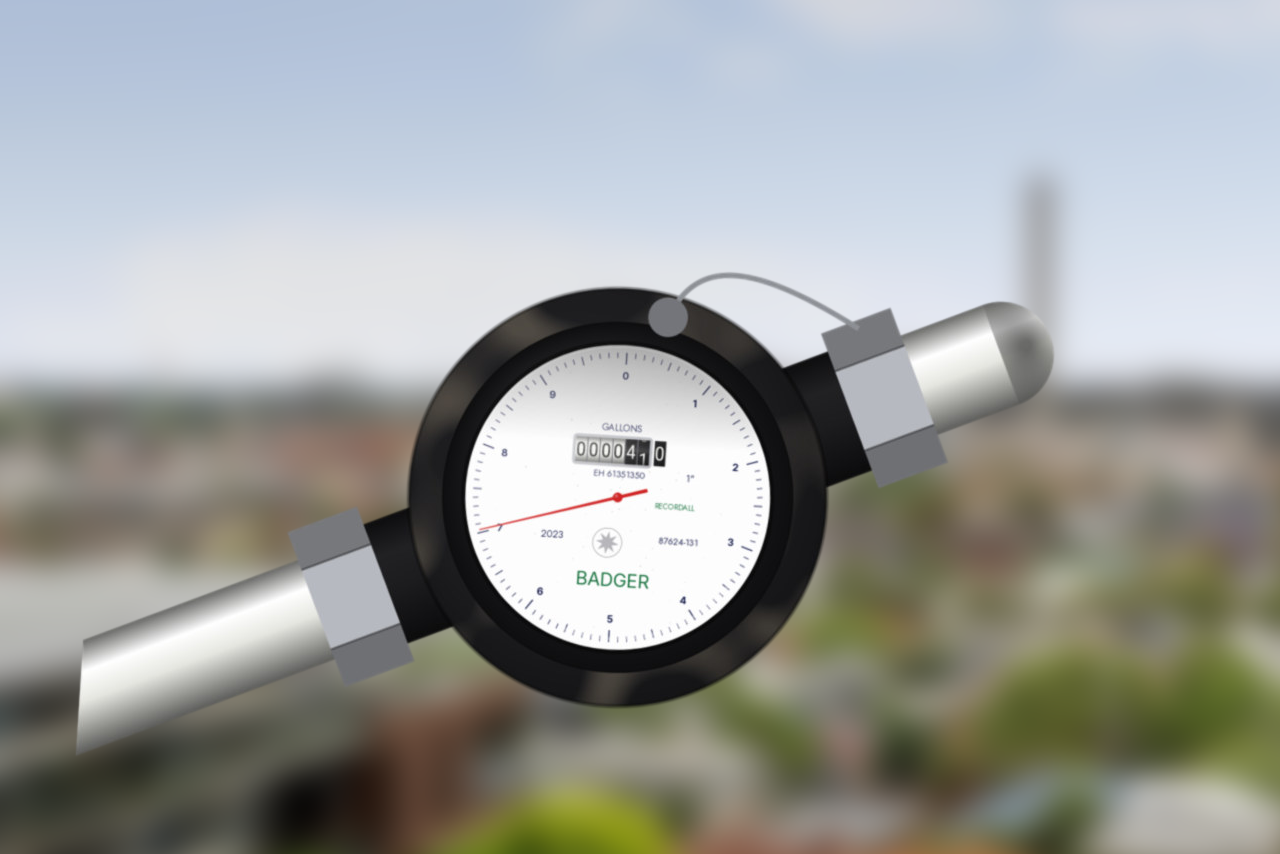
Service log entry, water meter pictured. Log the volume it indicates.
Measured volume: 407.0 gal
